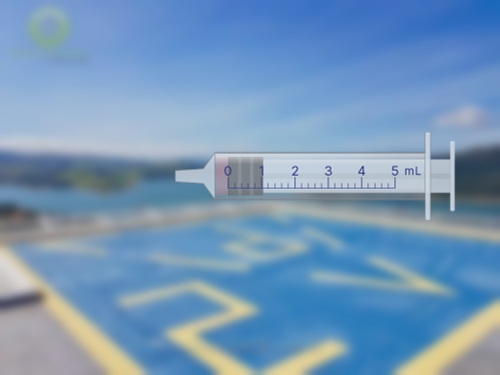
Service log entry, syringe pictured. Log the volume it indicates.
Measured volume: 0 mL
